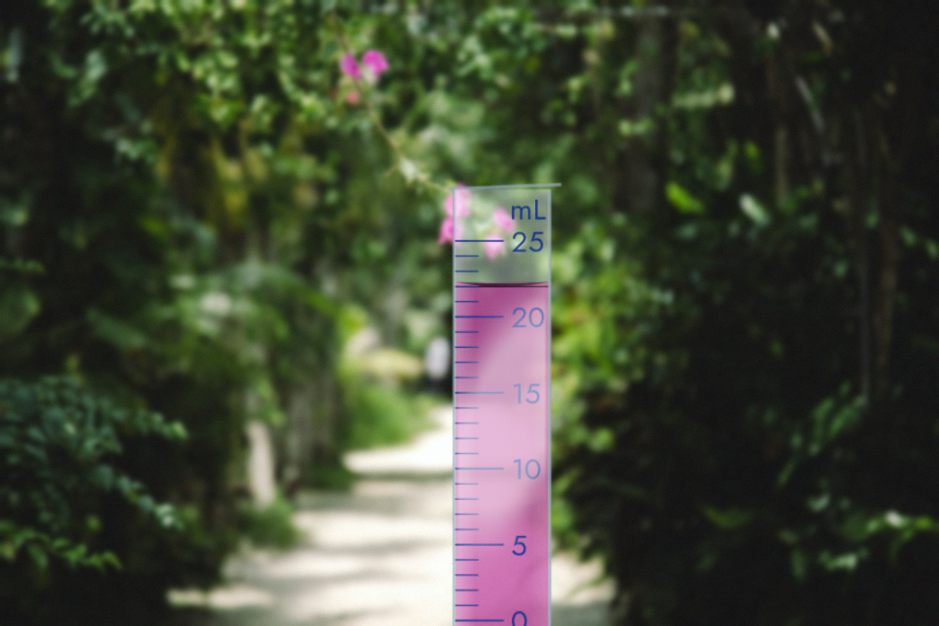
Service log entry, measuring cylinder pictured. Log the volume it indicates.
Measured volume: 22 mL
